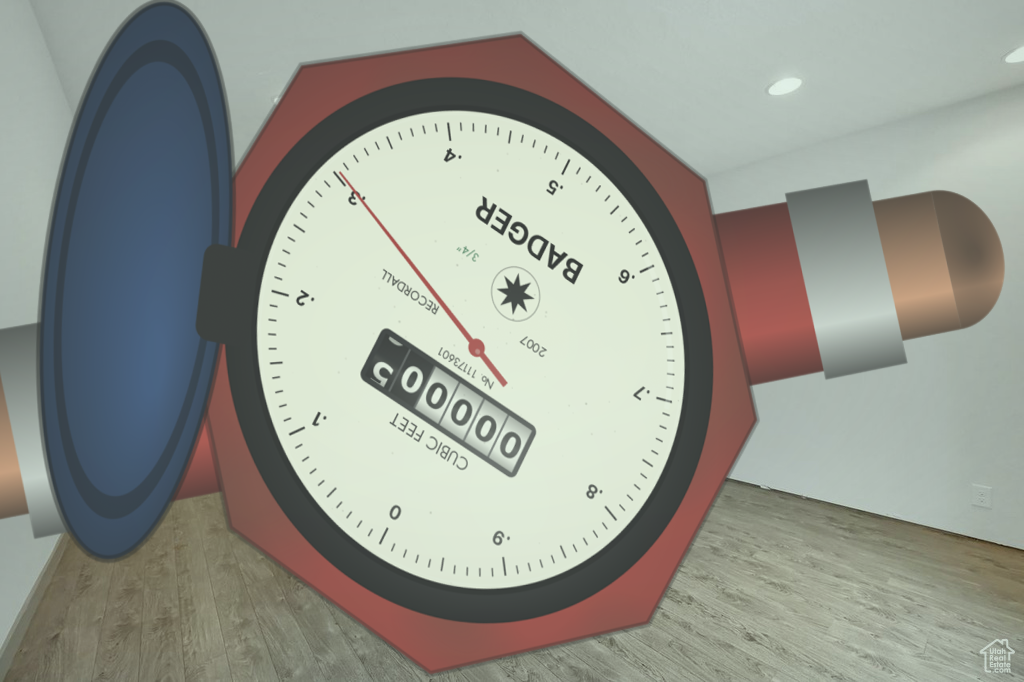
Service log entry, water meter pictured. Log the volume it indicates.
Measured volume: 5.30 ft³
